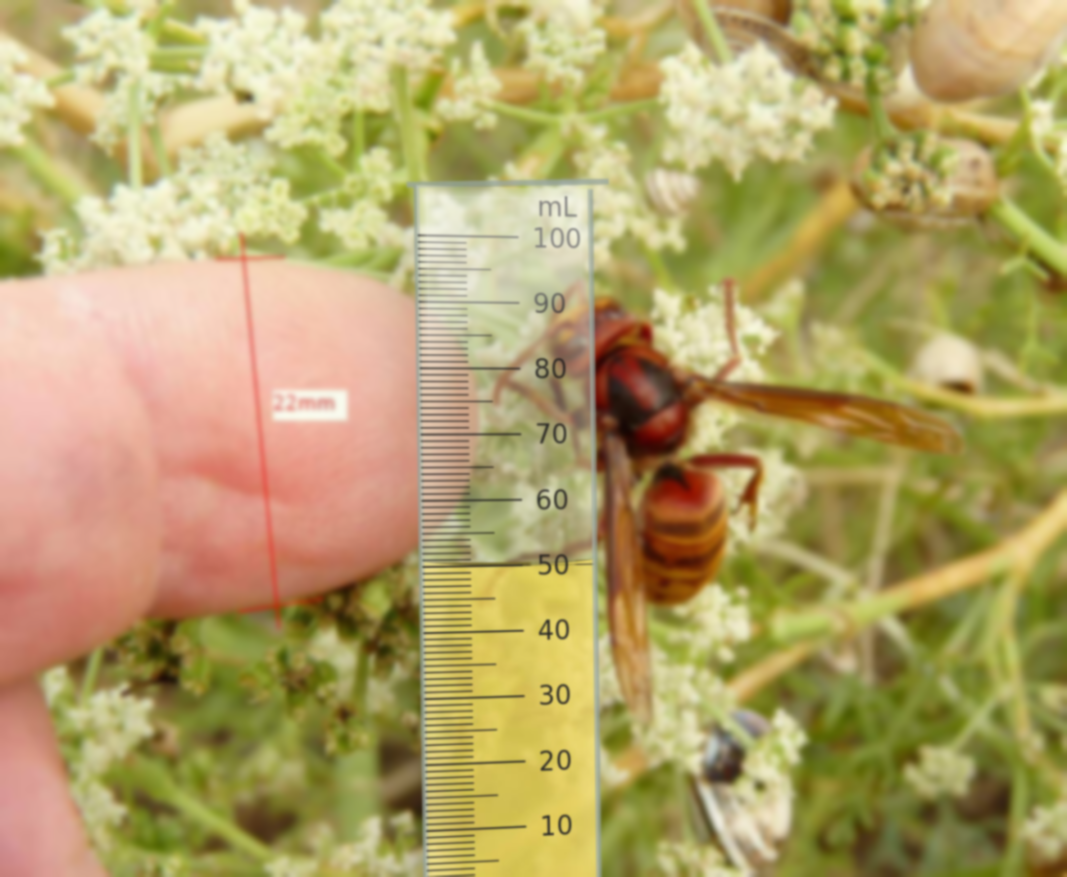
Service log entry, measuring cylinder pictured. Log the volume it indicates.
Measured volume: 50 mL
